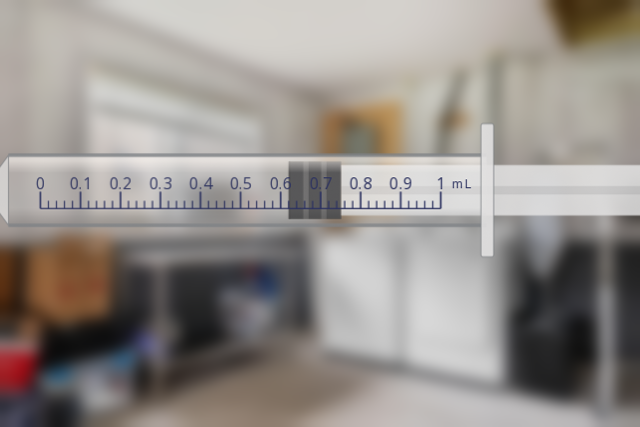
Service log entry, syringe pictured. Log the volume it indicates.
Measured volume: 0.62 mL
